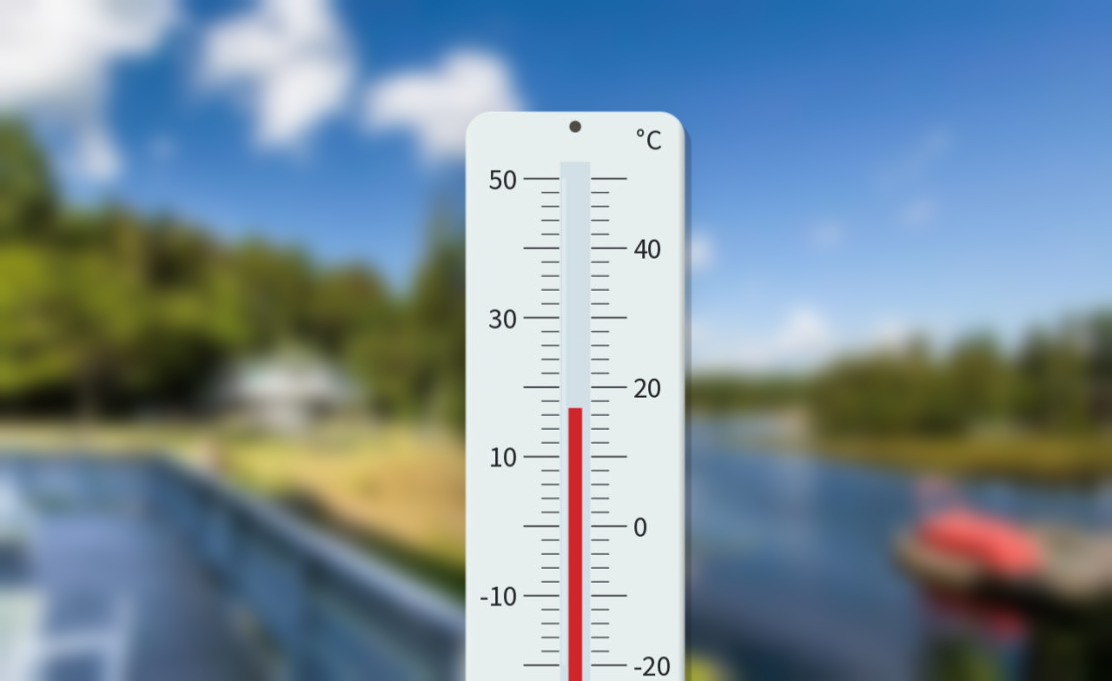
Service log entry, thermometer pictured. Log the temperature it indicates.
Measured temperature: 17 °C
